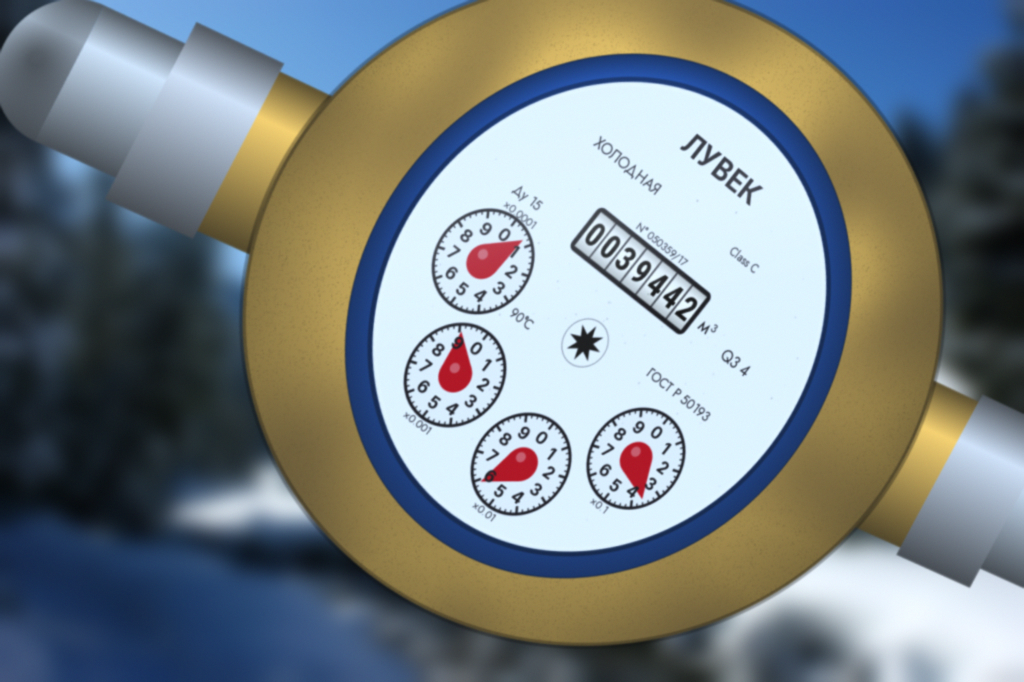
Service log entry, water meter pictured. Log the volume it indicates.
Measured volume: 39442.3590 m³
